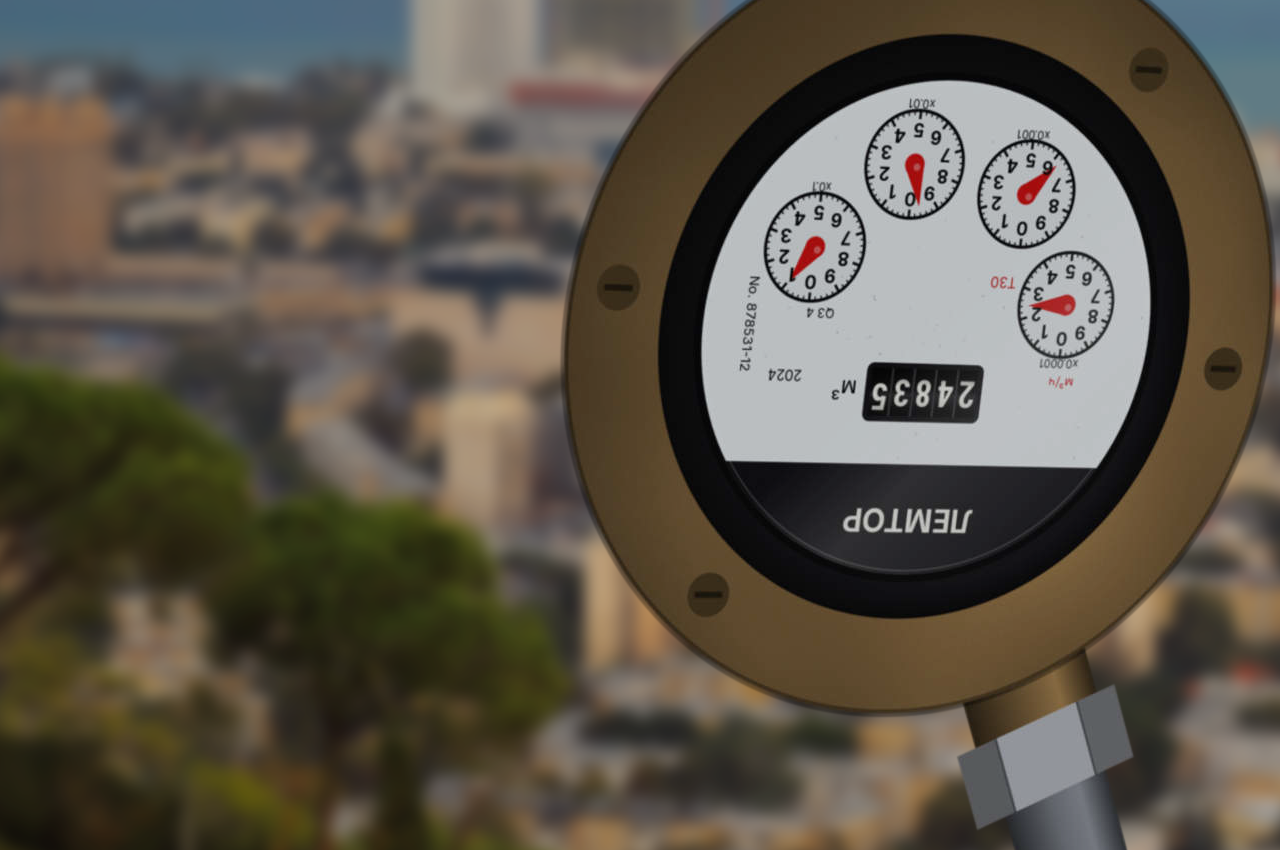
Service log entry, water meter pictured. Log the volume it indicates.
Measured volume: 24835.0962 m³
